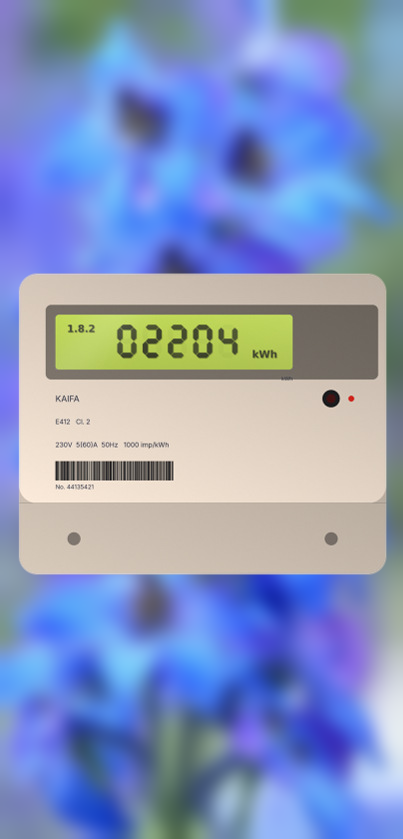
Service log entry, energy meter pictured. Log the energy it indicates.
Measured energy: 2204 kWh
